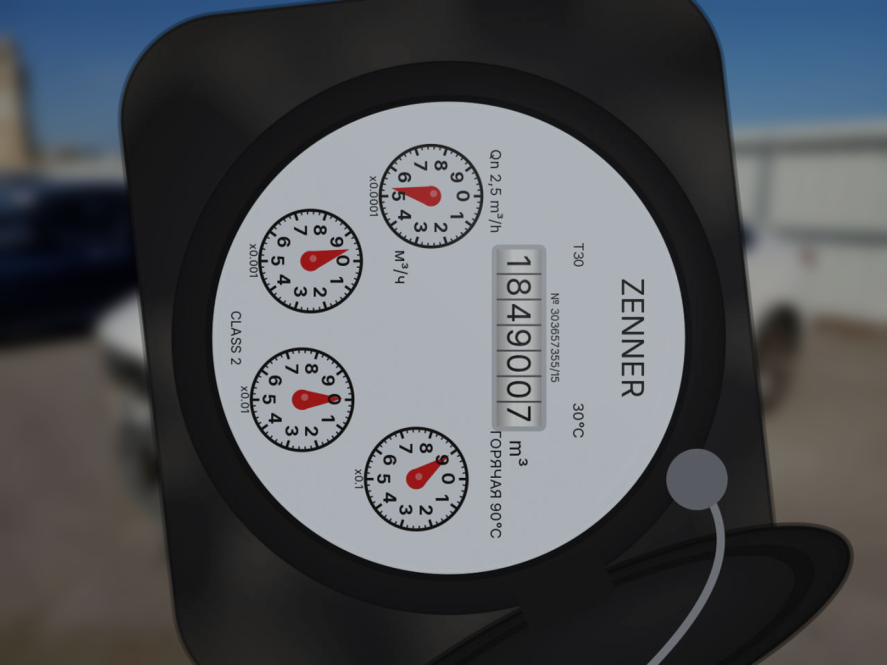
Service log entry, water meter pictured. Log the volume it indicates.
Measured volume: 1849007.8995 m³
